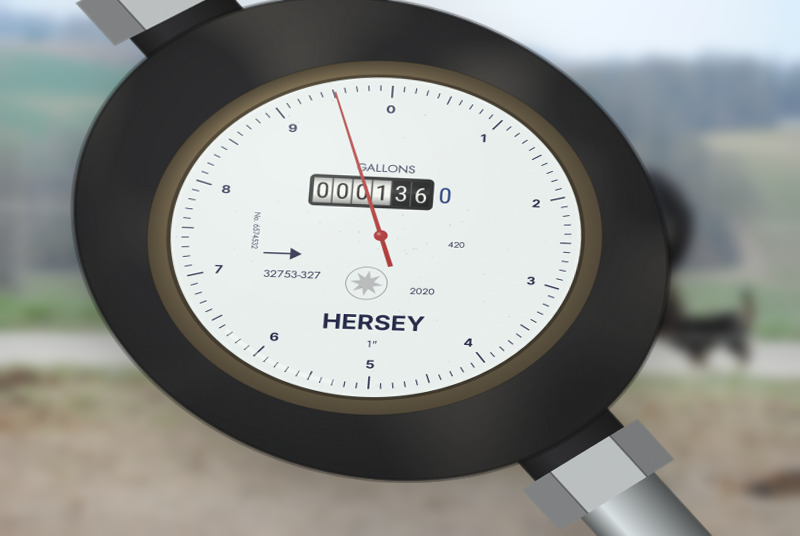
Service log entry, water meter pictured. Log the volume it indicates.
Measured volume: 1359.5 gal
